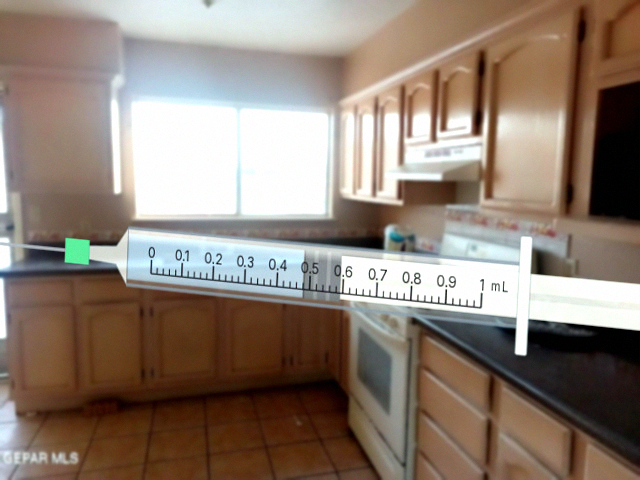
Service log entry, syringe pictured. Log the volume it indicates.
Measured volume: 0.48 mL
